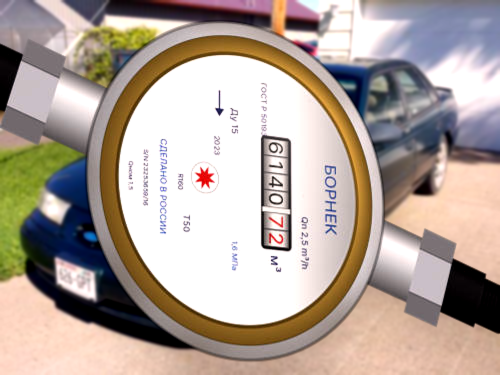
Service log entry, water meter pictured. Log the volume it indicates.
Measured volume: 6140.72 m³
